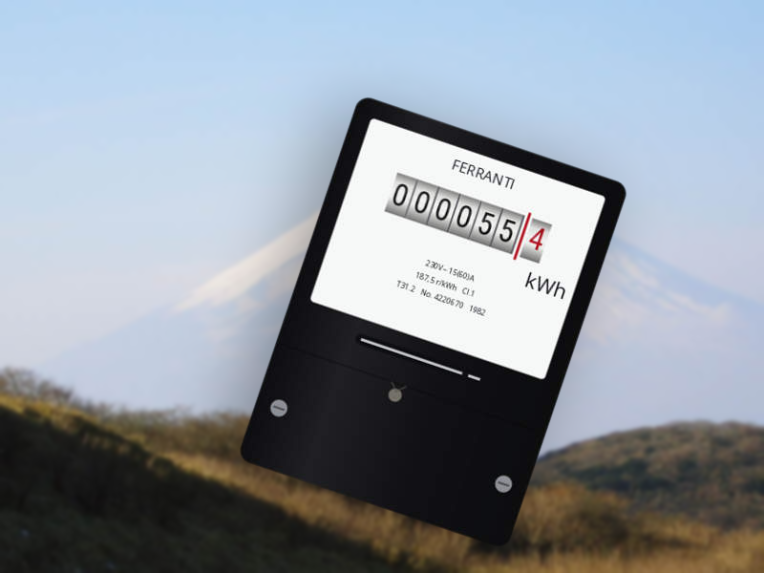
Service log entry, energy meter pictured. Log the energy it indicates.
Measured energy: 55.4 kWh
